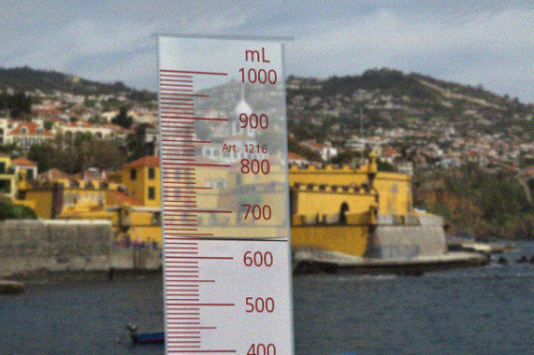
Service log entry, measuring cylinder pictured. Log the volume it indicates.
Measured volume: 640 mL
